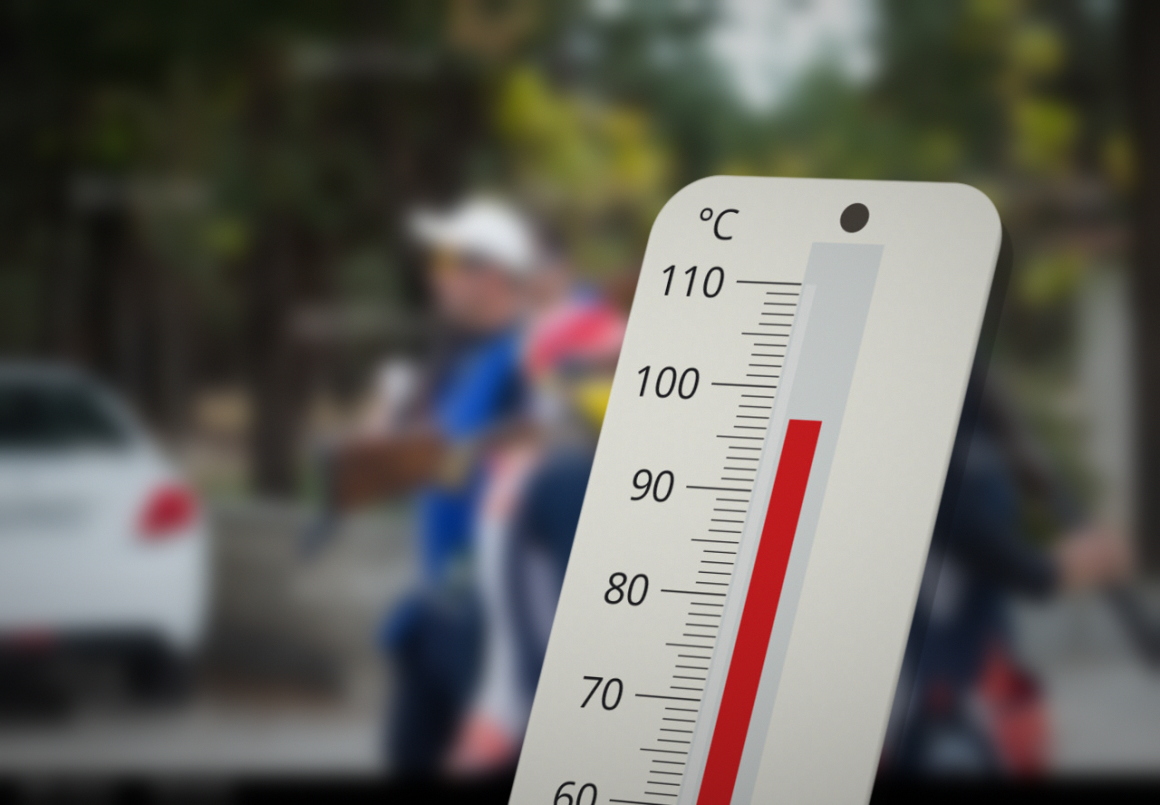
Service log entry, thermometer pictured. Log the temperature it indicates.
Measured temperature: 97 °C
